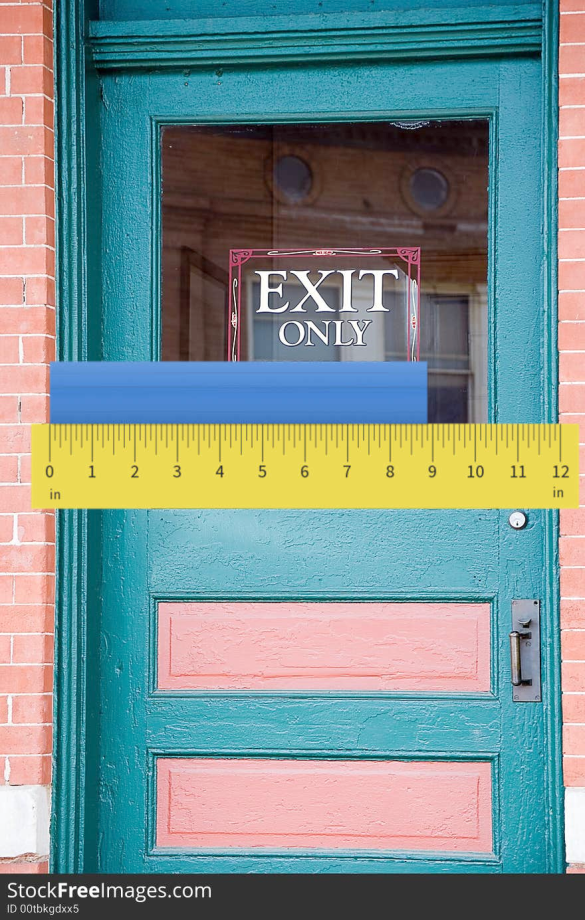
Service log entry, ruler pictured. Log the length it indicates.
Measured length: 8.875 in
